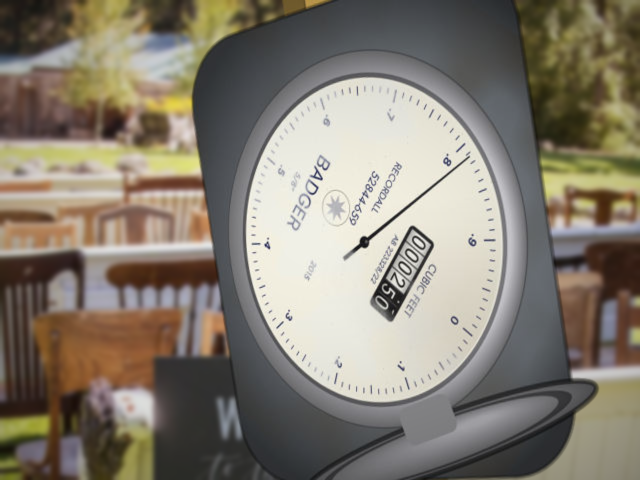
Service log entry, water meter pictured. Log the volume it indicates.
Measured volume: 249.81 ft³
